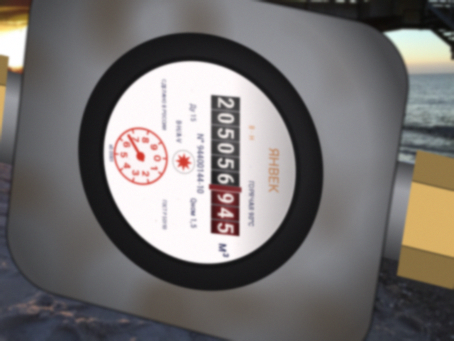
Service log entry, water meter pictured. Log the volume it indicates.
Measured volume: 205056.9456 m³
